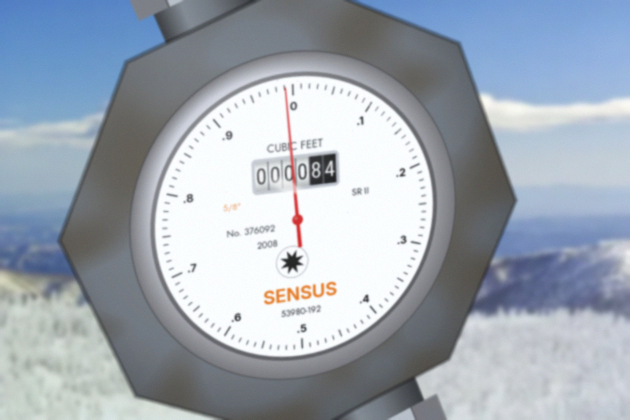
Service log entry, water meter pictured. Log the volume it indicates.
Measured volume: 83.99 ft³
